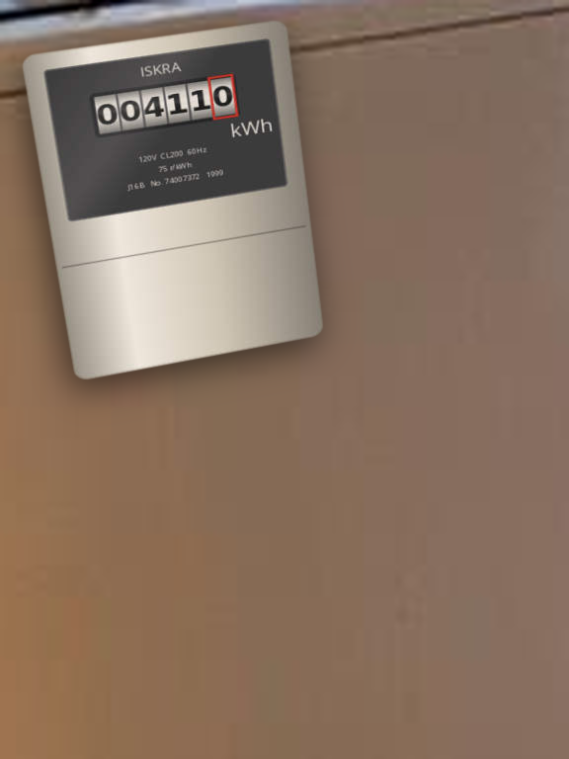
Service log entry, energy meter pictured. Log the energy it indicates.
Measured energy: 411.0 kWh
